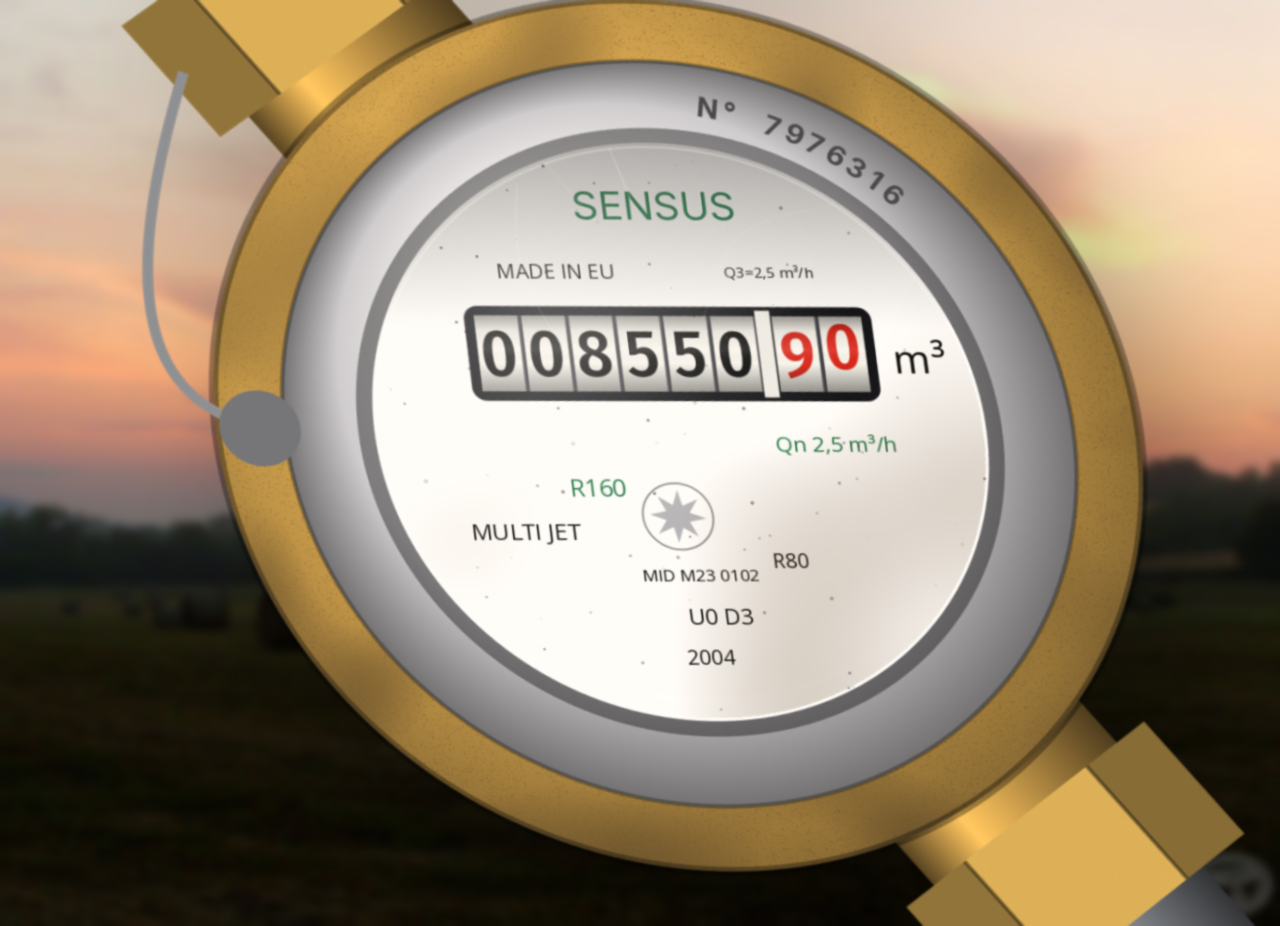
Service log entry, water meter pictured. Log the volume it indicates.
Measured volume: 8550.90 m³
